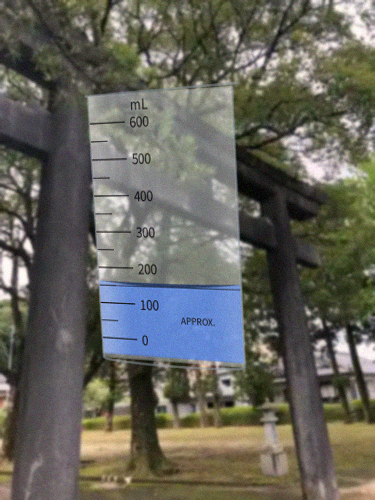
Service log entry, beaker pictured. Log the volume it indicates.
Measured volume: 150 mL
